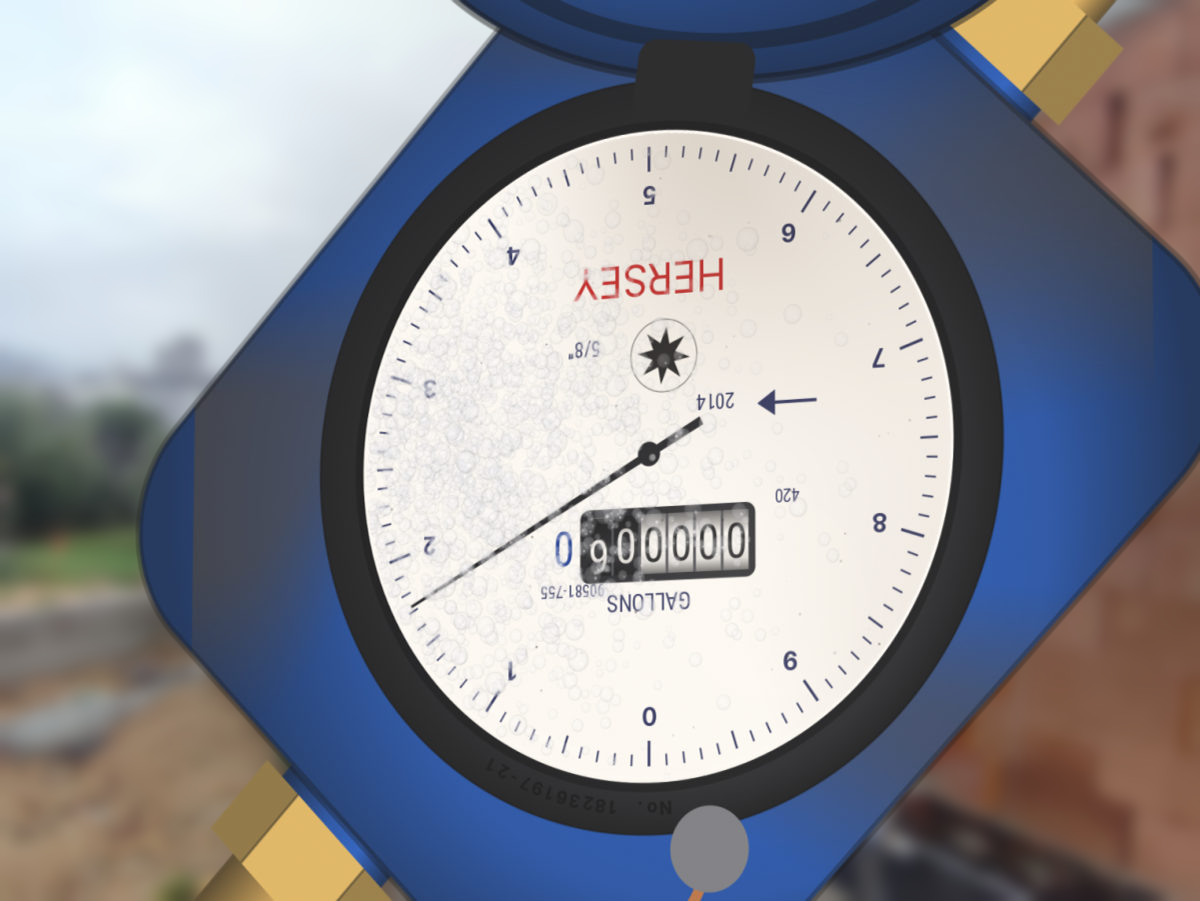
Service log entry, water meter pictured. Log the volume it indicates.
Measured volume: 61.7 gal
